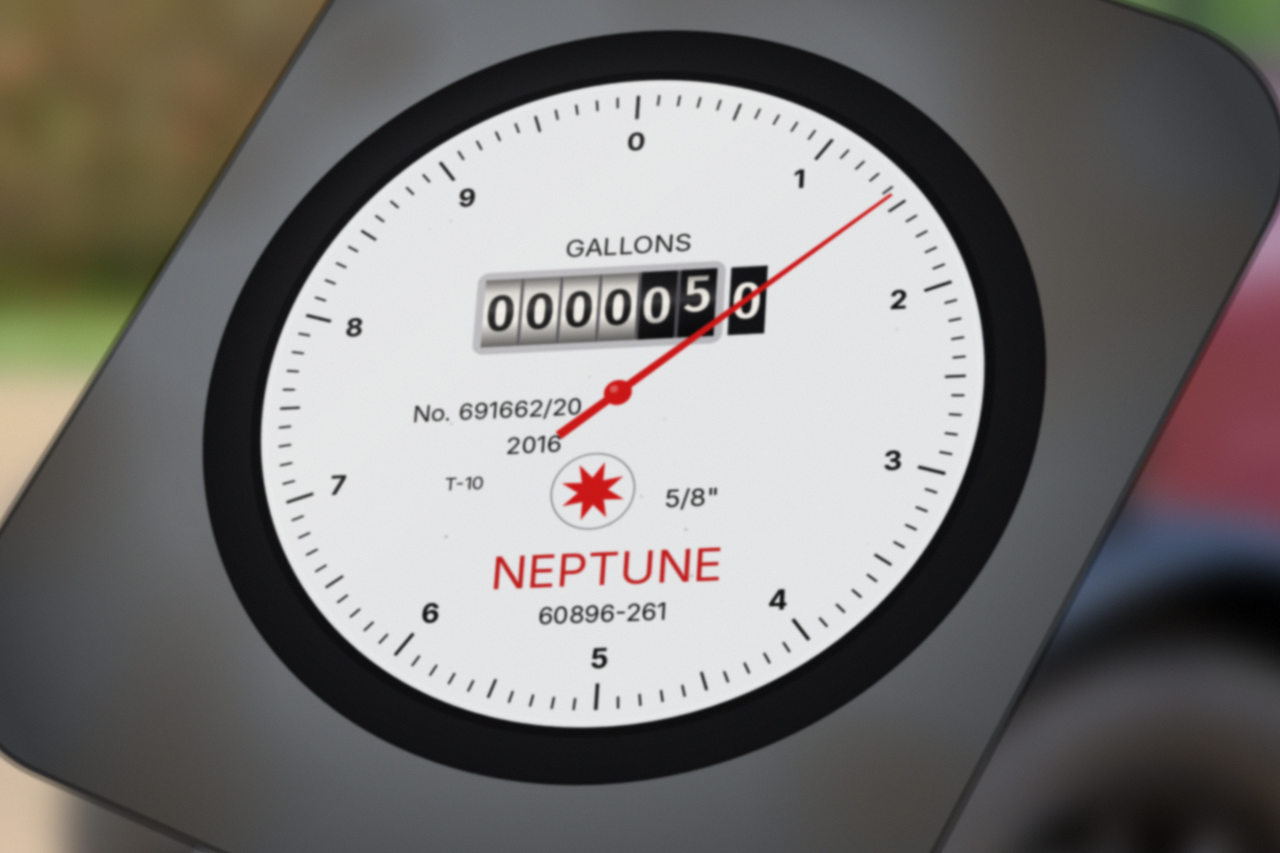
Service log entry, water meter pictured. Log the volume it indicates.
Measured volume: 51.4 gal
